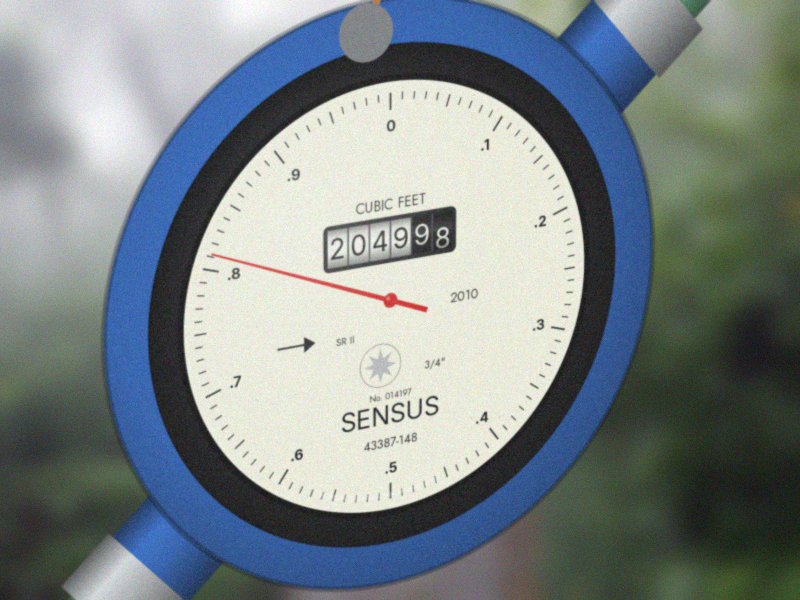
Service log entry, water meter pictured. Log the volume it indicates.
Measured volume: 204997.81 ft³
